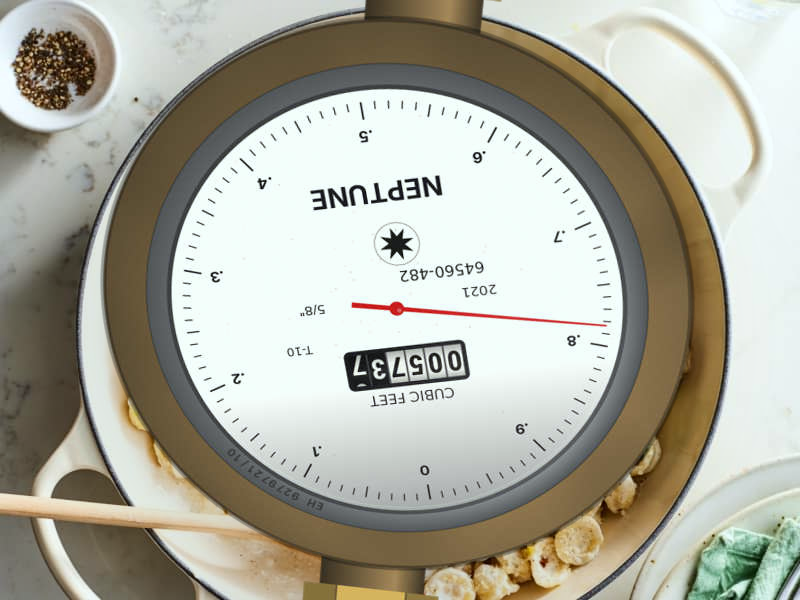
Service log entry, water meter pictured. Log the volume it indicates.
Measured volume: 5736.78 ft³
